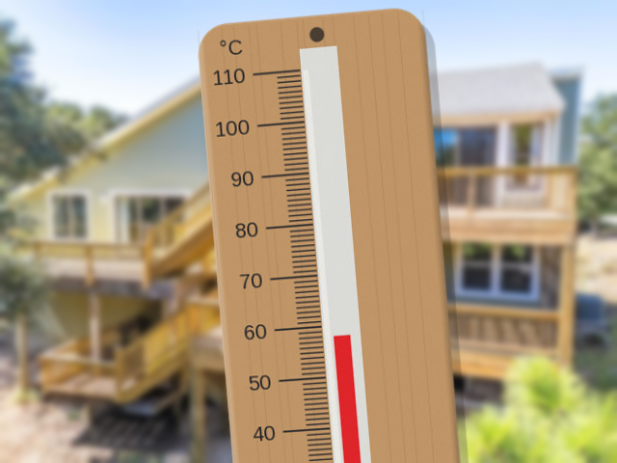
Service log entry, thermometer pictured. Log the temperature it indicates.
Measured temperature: 58 °C
